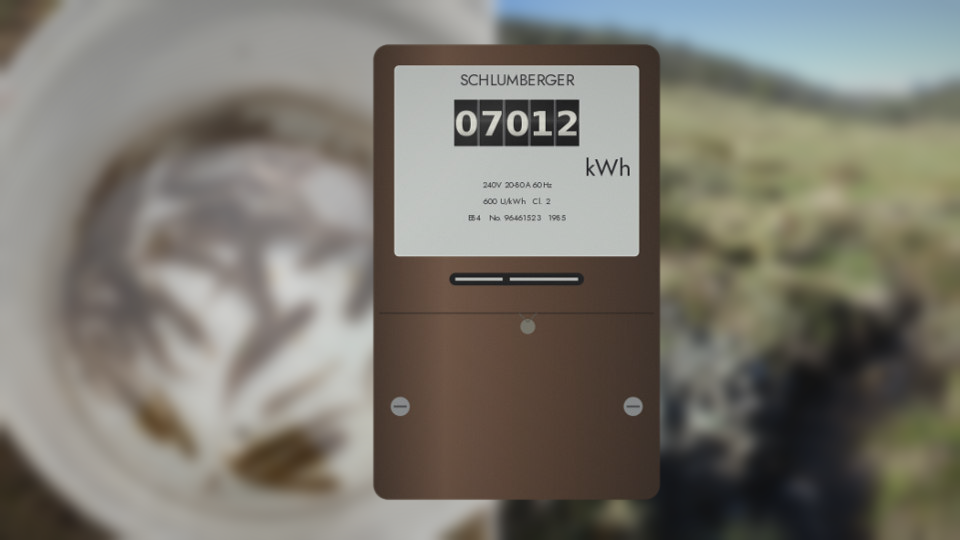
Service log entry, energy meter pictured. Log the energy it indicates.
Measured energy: 7012 kWh
